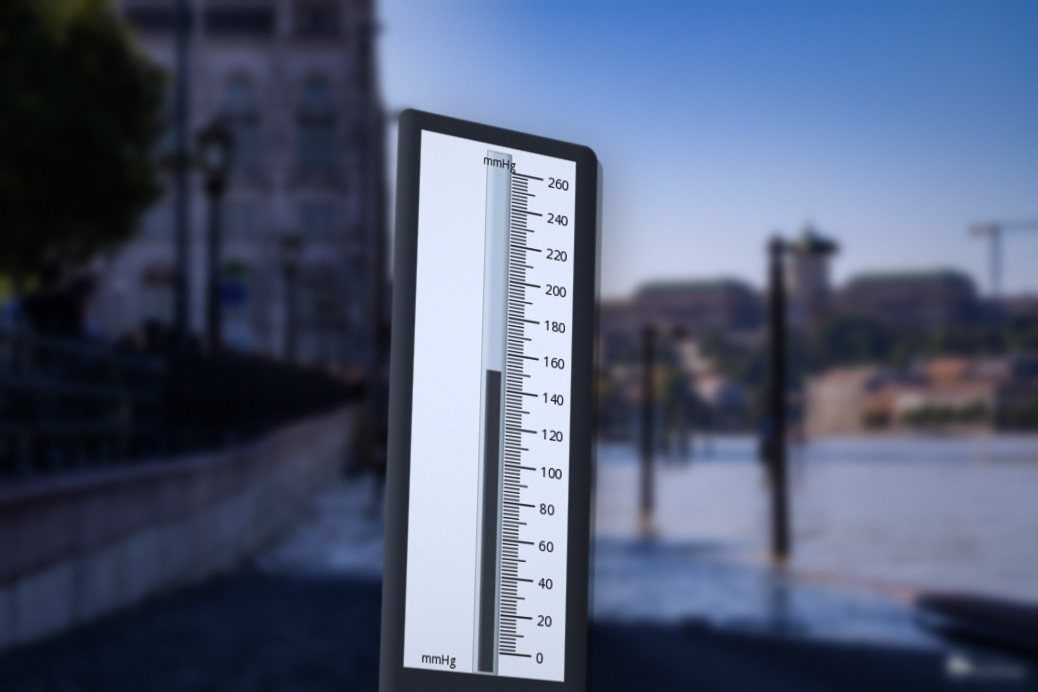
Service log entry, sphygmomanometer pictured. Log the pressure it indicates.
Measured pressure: 150 mmHg
